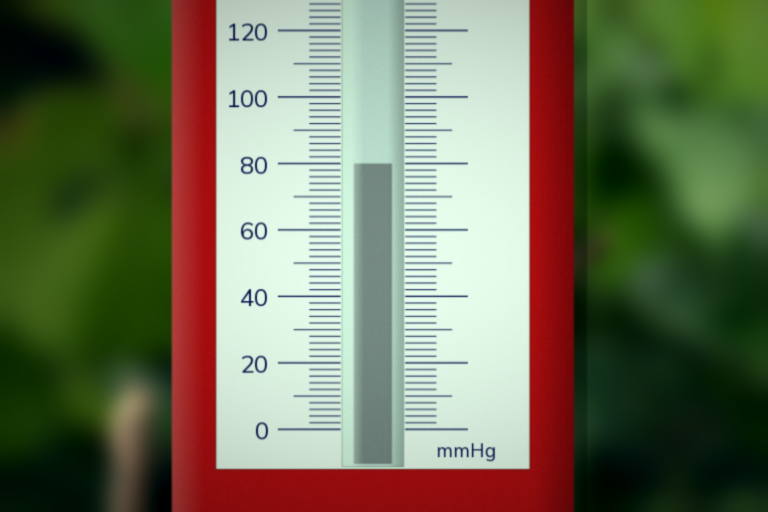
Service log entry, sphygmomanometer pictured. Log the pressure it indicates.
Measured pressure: 80 mmHg
